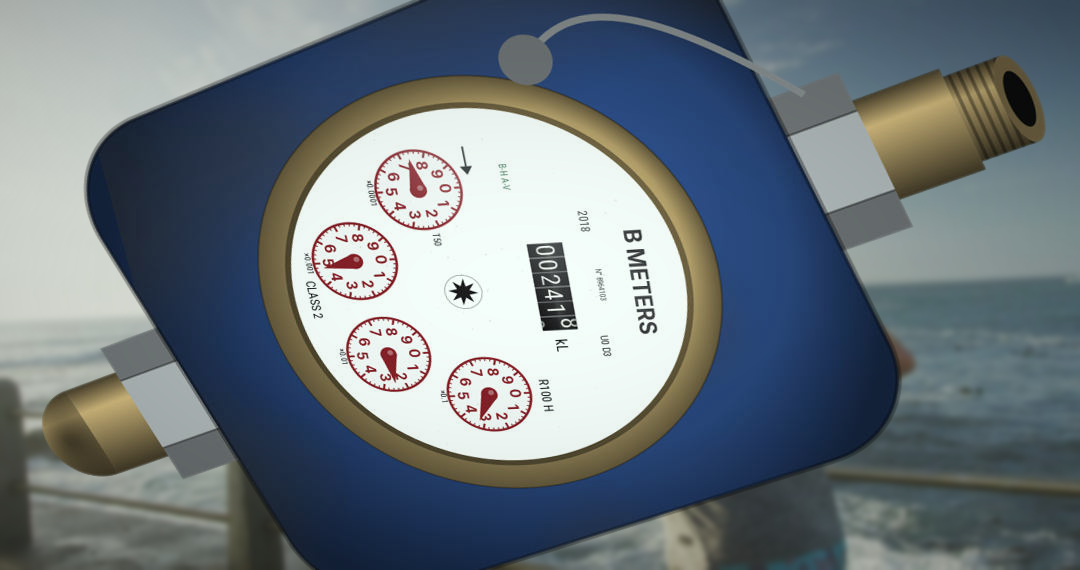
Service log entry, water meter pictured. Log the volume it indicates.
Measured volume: 2418.3247 kL
